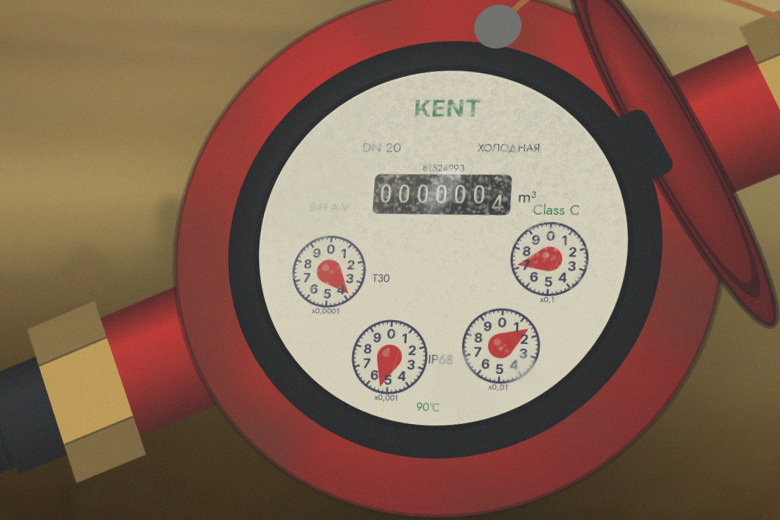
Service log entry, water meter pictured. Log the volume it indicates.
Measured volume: 3.7153 m³
